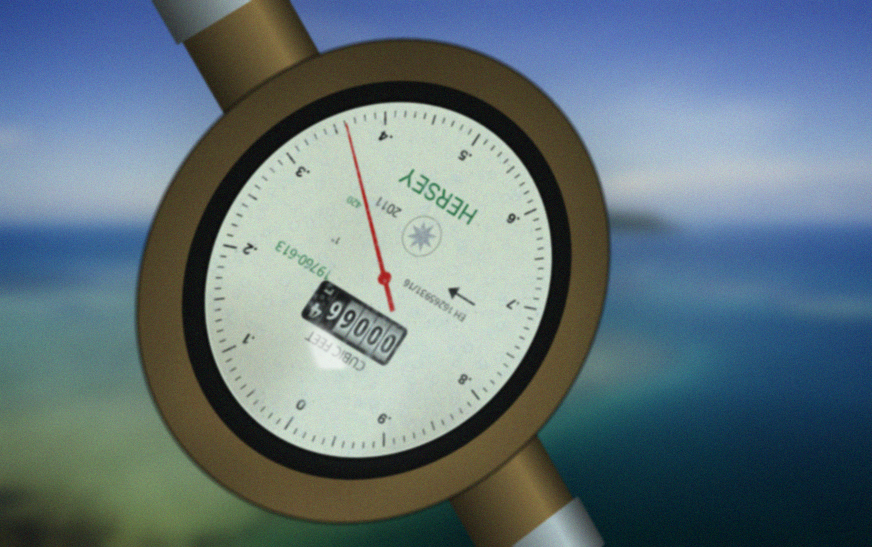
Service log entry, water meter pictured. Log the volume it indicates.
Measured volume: 664.36 ft³
